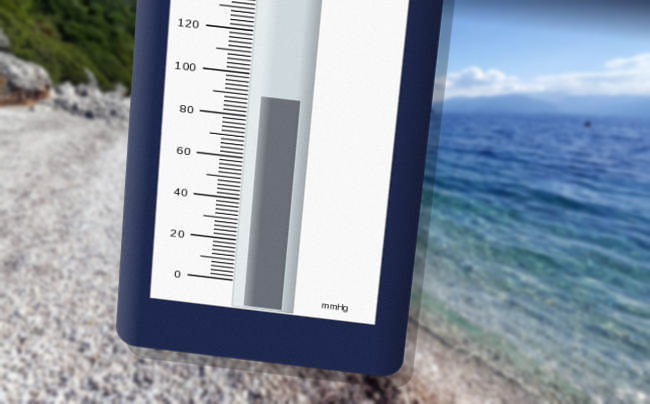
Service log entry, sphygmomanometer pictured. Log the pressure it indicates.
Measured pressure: 90 mmHg
